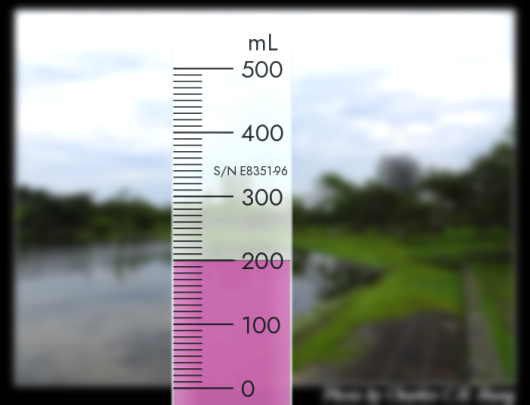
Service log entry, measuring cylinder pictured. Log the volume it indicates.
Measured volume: 200 mL
